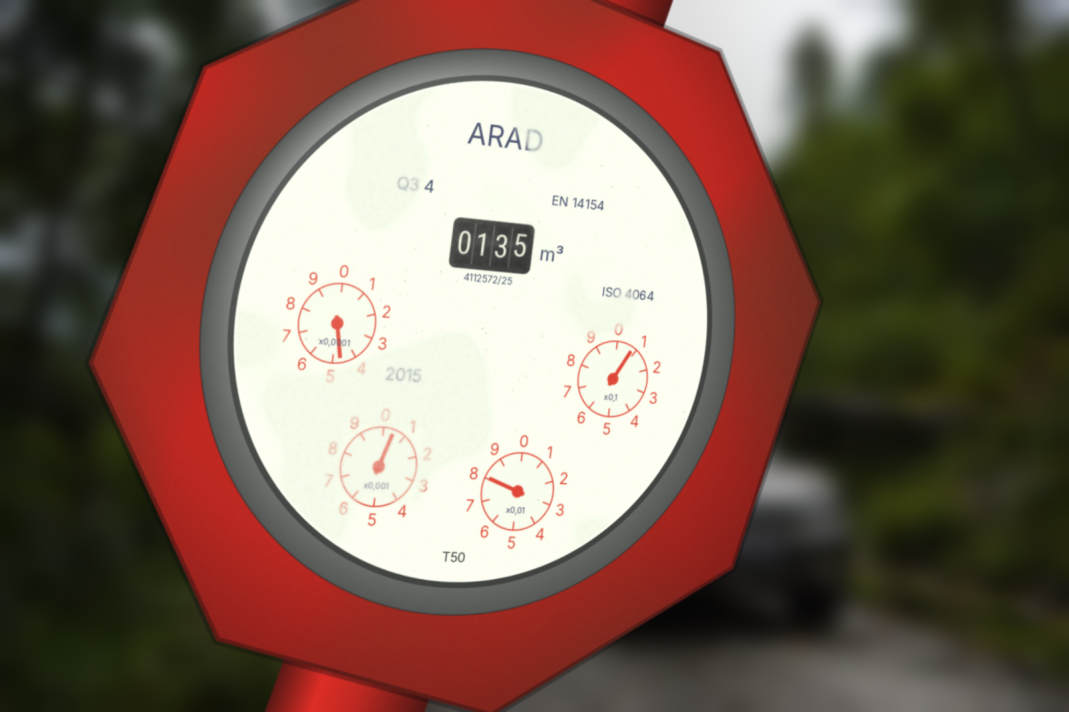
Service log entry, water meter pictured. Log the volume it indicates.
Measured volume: 135.0804 m³
